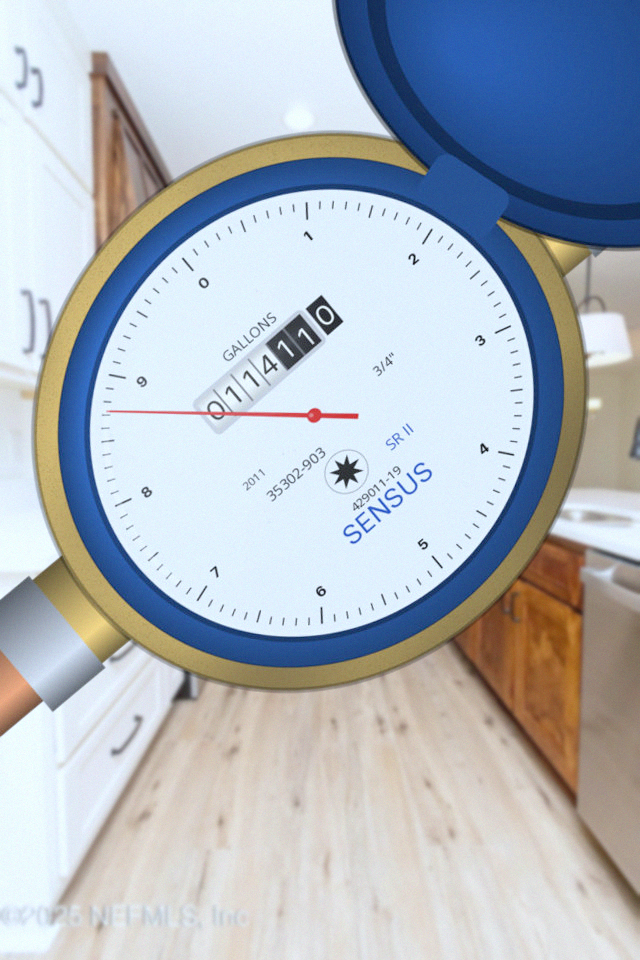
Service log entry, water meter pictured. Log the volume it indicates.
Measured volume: 114108.7 gal
